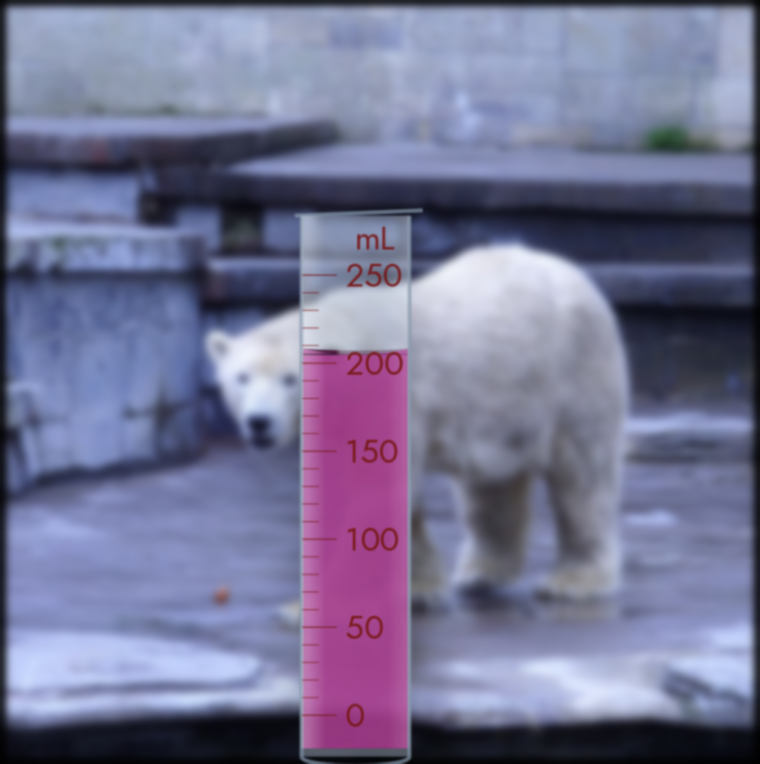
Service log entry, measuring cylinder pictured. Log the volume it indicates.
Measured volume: 205 mL
